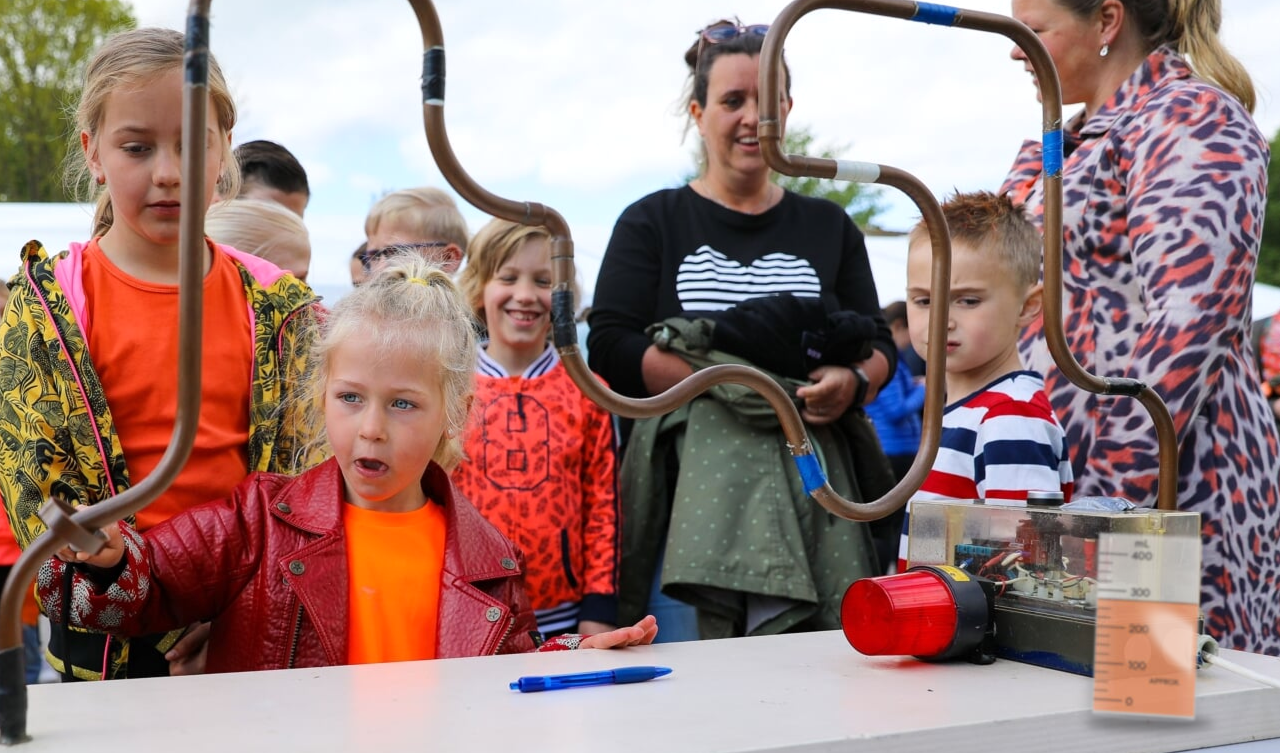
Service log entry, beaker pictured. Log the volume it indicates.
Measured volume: 275 mL
